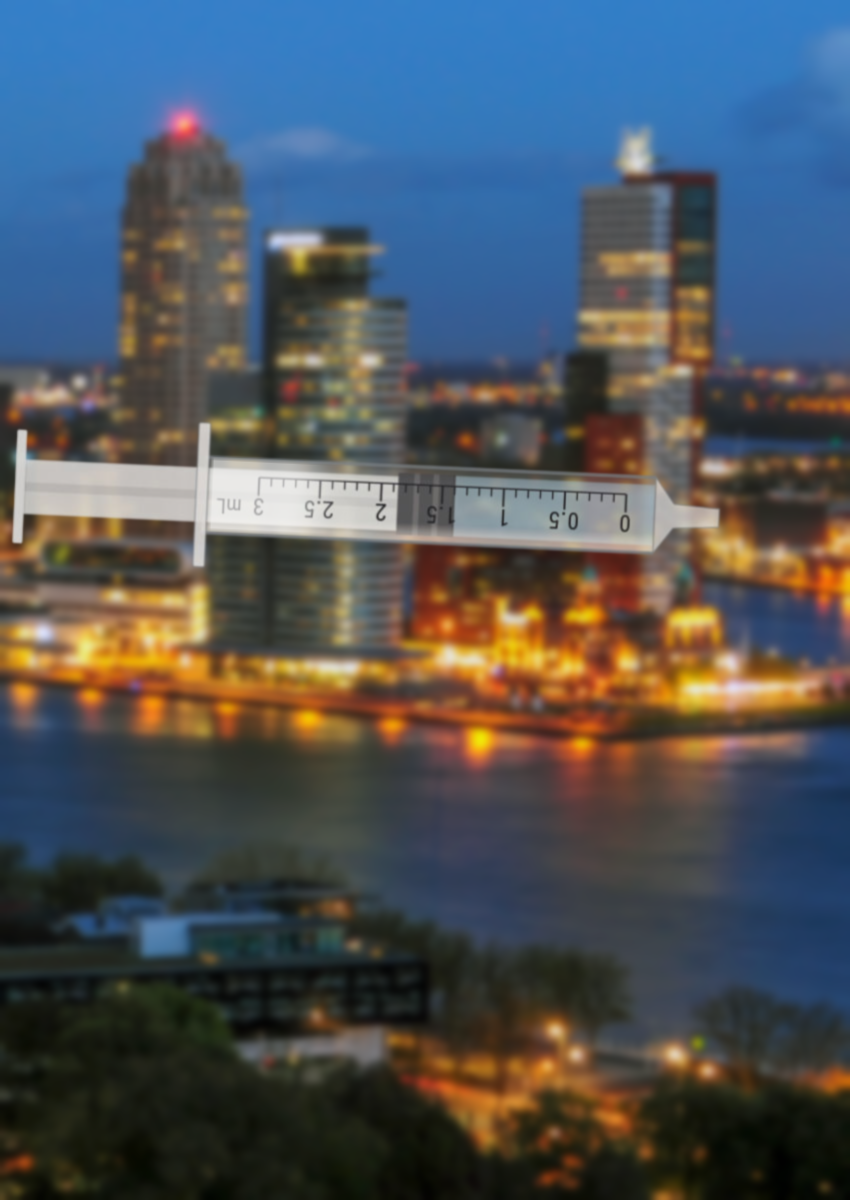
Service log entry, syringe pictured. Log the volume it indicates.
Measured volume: 1.4 mL
